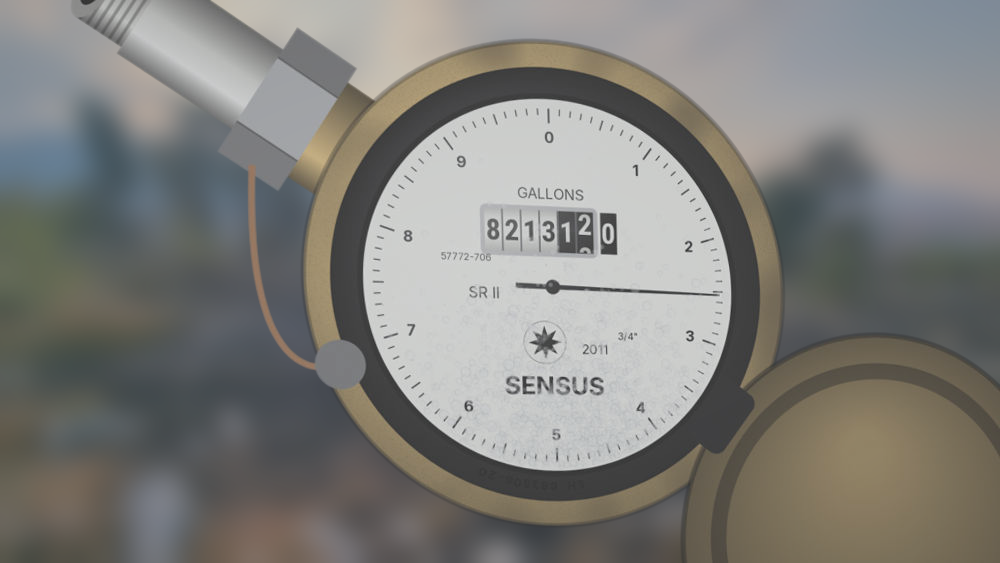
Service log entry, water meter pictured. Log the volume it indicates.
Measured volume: 8213122.5 gal
